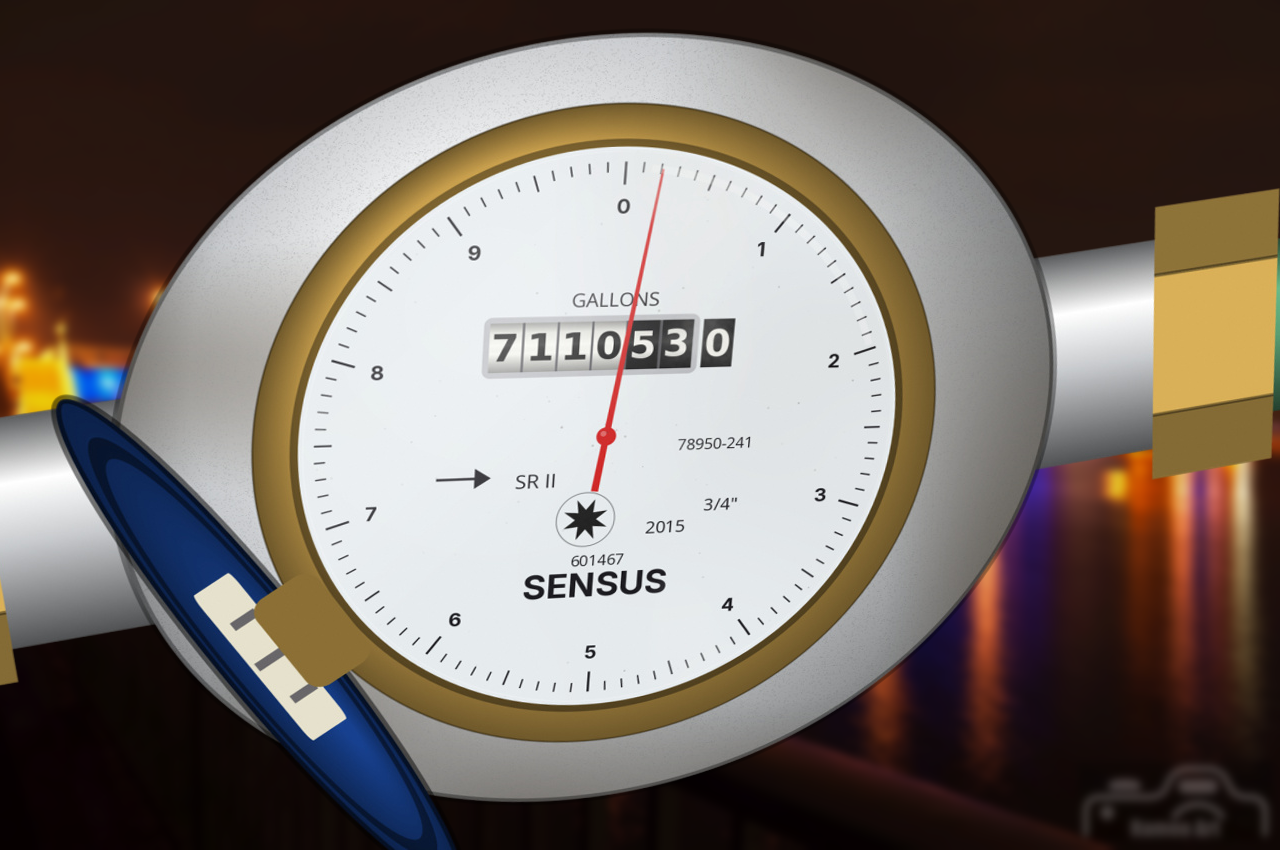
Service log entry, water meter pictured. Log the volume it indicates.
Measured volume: 7110530.2 gal
